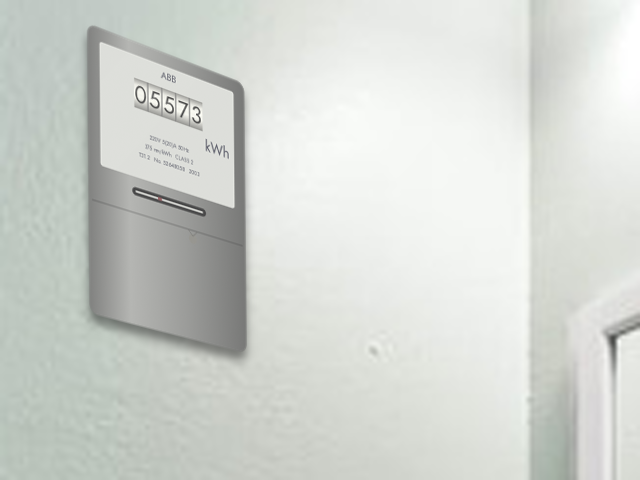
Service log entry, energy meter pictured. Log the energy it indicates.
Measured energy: 5573 kWh
